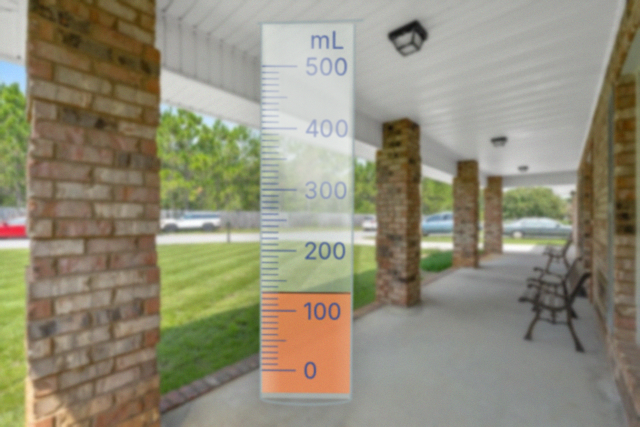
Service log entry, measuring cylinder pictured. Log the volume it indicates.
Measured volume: 130 mL
